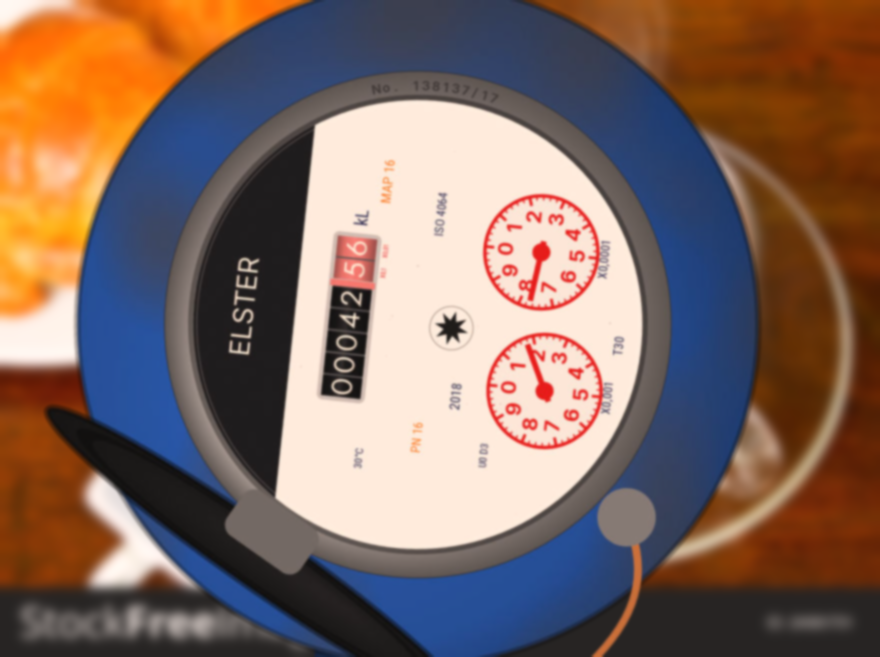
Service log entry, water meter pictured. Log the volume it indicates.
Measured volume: 42.5617 kL
